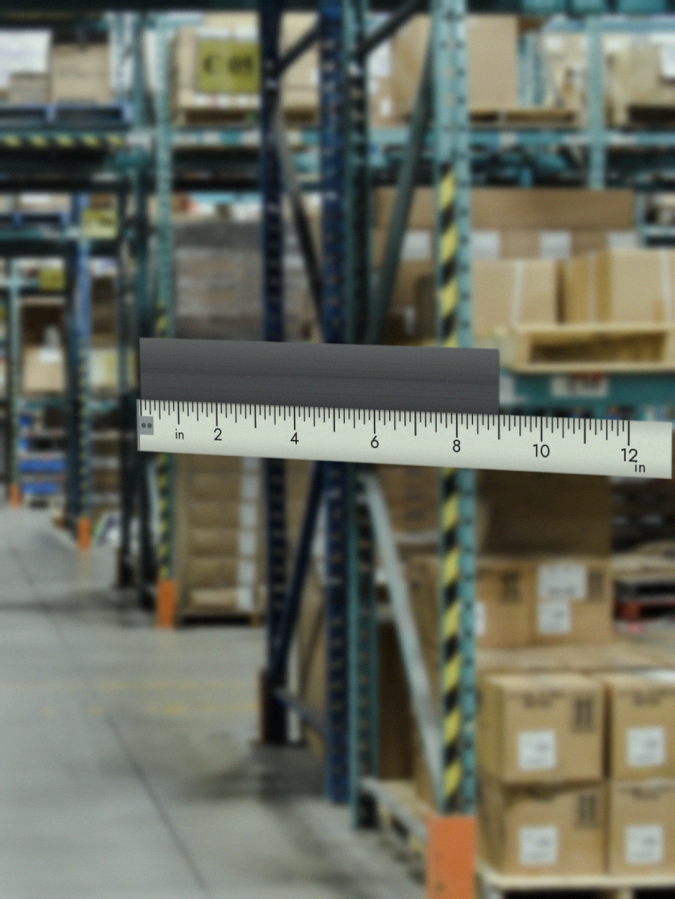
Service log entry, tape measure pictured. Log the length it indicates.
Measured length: 9 in
